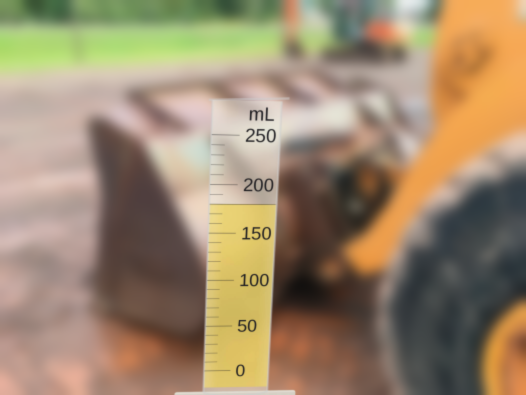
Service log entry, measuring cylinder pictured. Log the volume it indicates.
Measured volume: 180 mL
